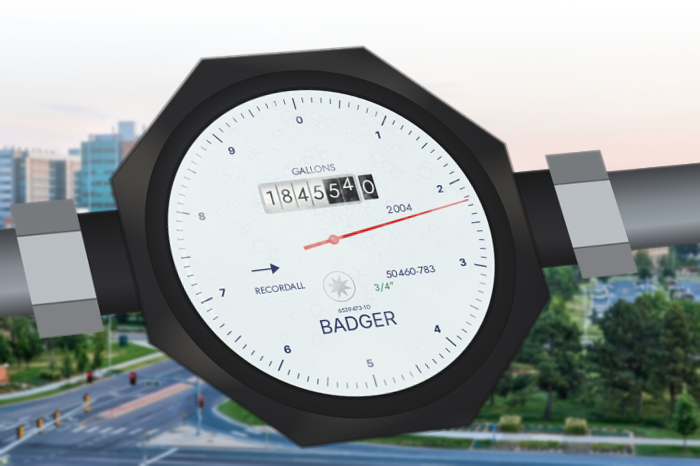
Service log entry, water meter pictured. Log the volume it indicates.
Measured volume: 1845542.2 gal
